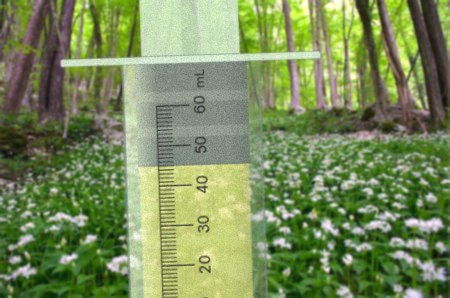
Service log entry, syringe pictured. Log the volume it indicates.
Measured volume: 45 mL
